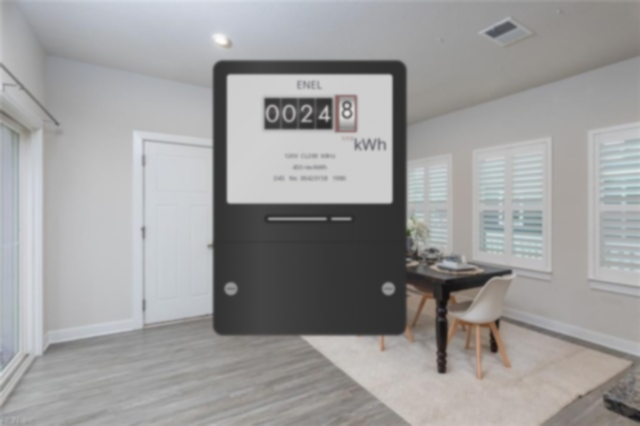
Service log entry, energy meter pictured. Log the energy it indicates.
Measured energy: 24.8 kWh
